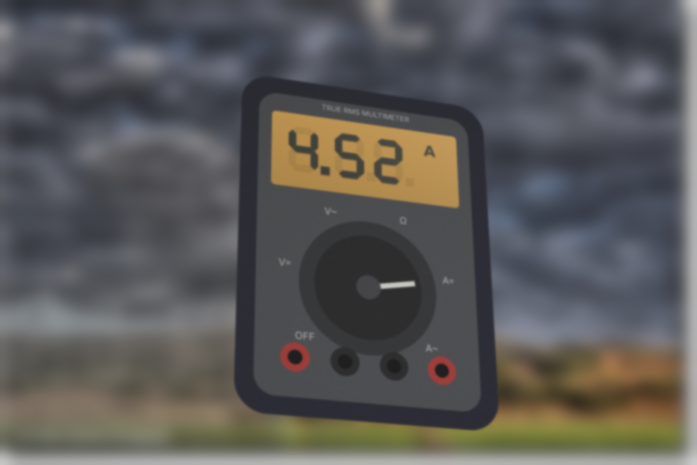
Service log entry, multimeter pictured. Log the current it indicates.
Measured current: 4.52 A
